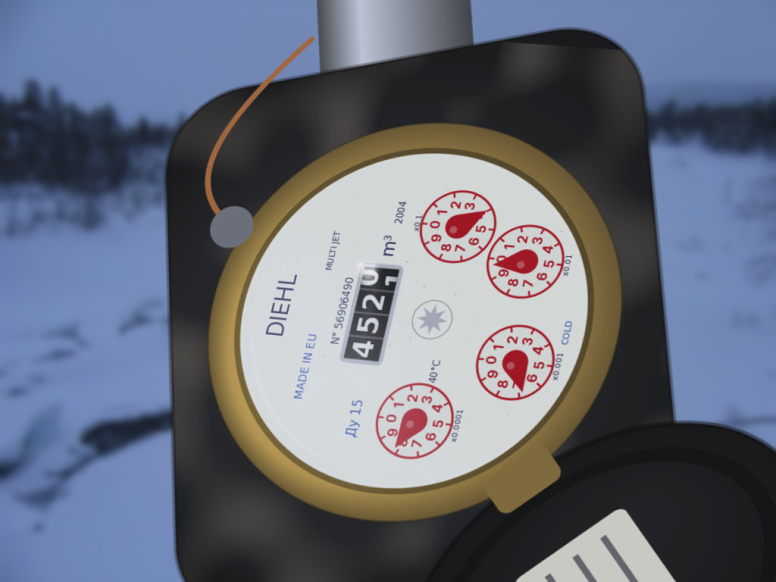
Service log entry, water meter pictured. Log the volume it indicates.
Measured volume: 4520.3968 m³
